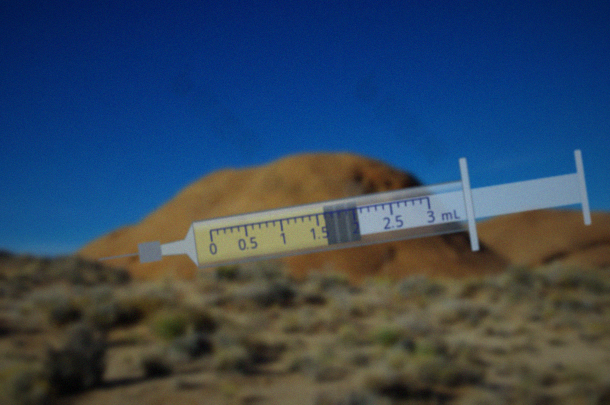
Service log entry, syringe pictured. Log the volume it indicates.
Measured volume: 1.6 mL
